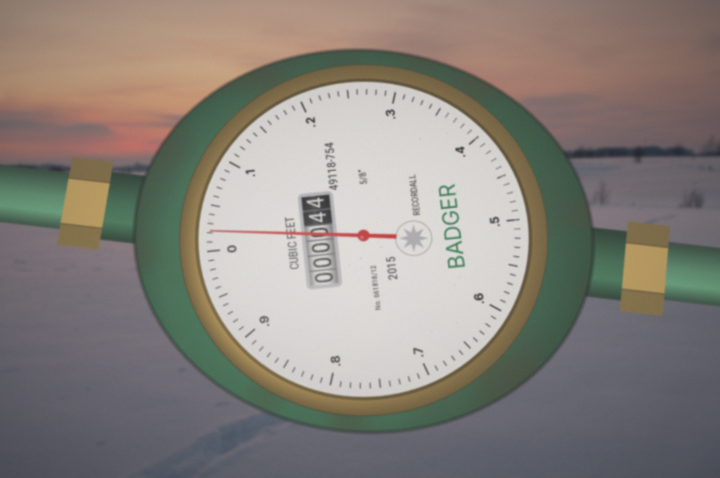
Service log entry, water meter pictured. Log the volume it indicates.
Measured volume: 44.02 ft³
